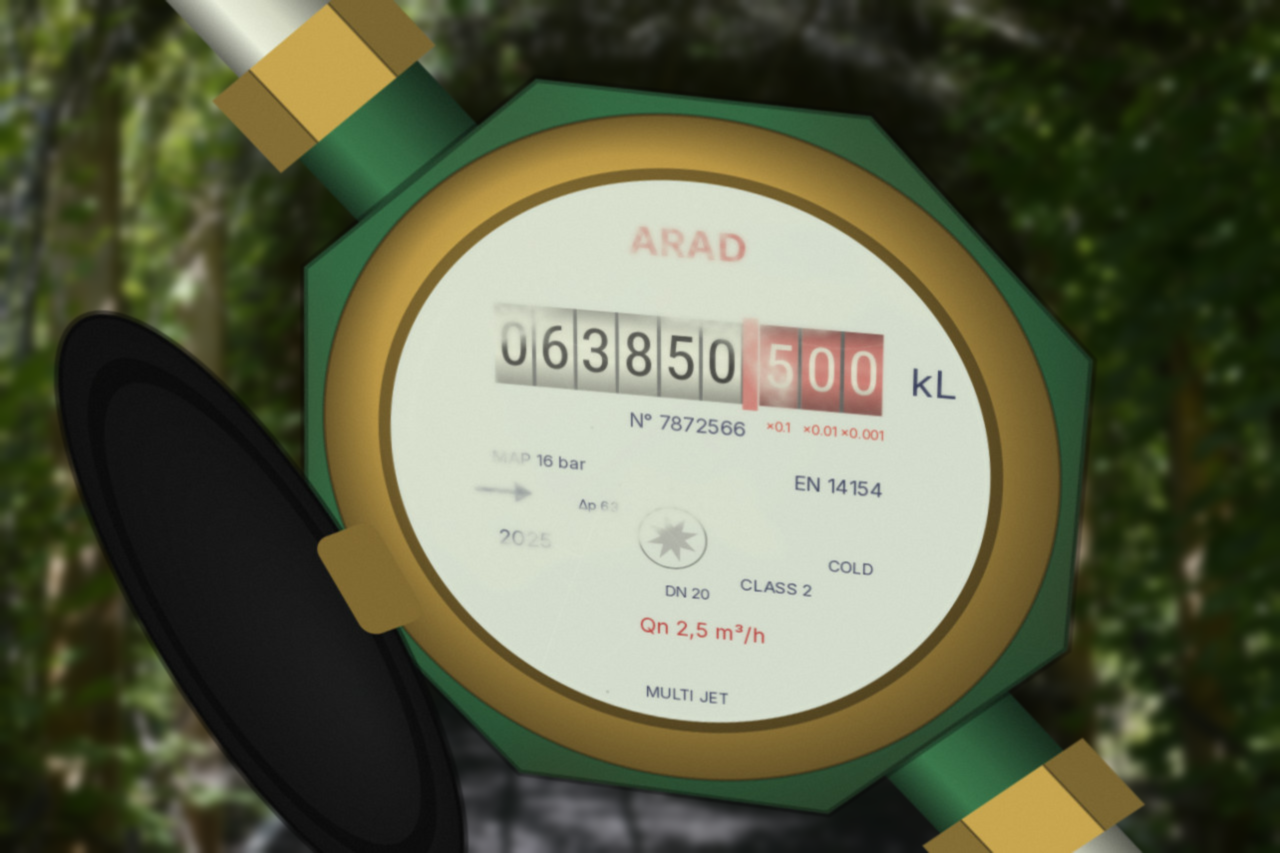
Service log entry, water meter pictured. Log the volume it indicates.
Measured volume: 63850.500 kL
